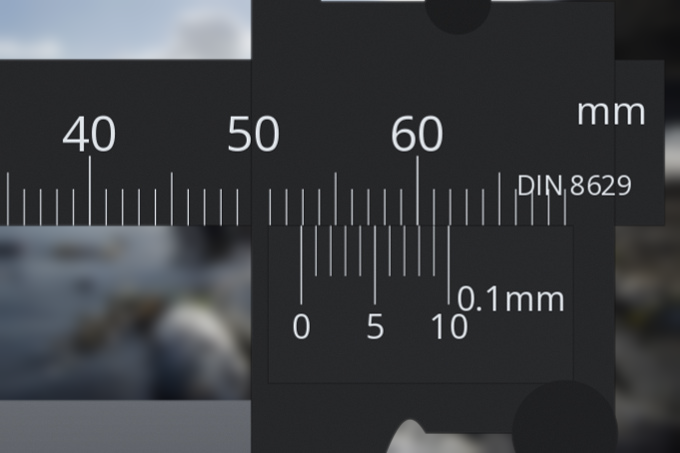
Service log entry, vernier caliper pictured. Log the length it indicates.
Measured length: 52.9 mm
